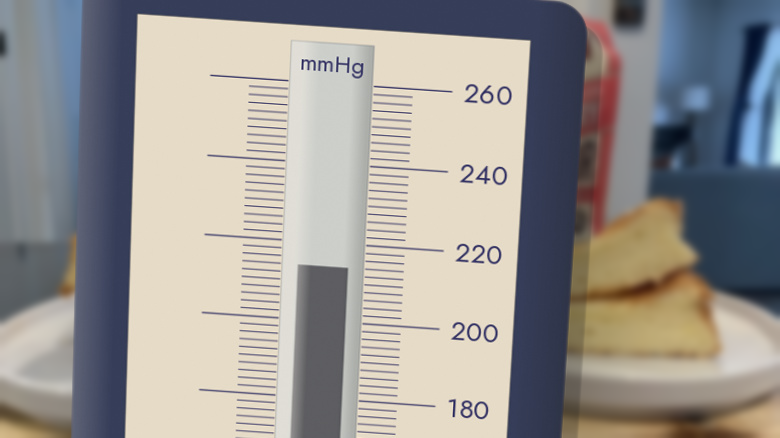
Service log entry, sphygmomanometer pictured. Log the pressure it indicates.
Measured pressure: 214 mmHg
